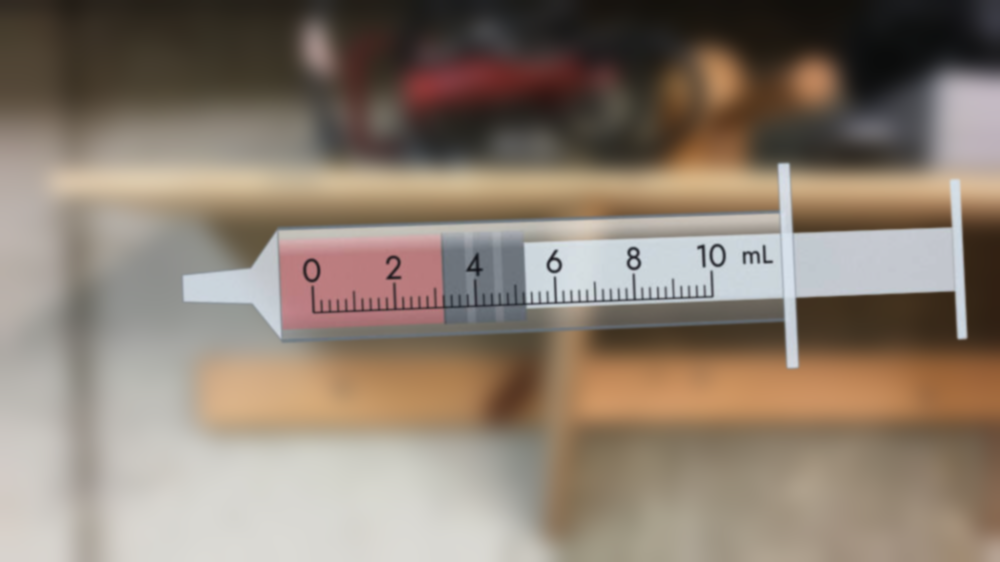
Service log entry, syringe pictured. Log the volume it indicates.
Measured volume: 3.2 mL
